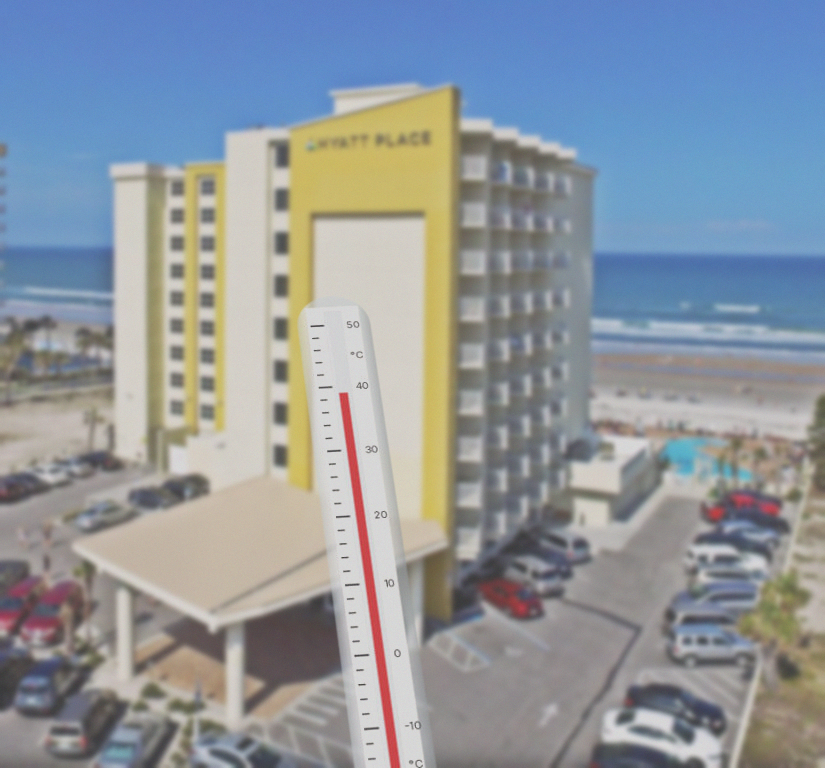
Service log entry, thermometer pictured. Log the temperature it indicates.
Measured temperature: 39 °C
